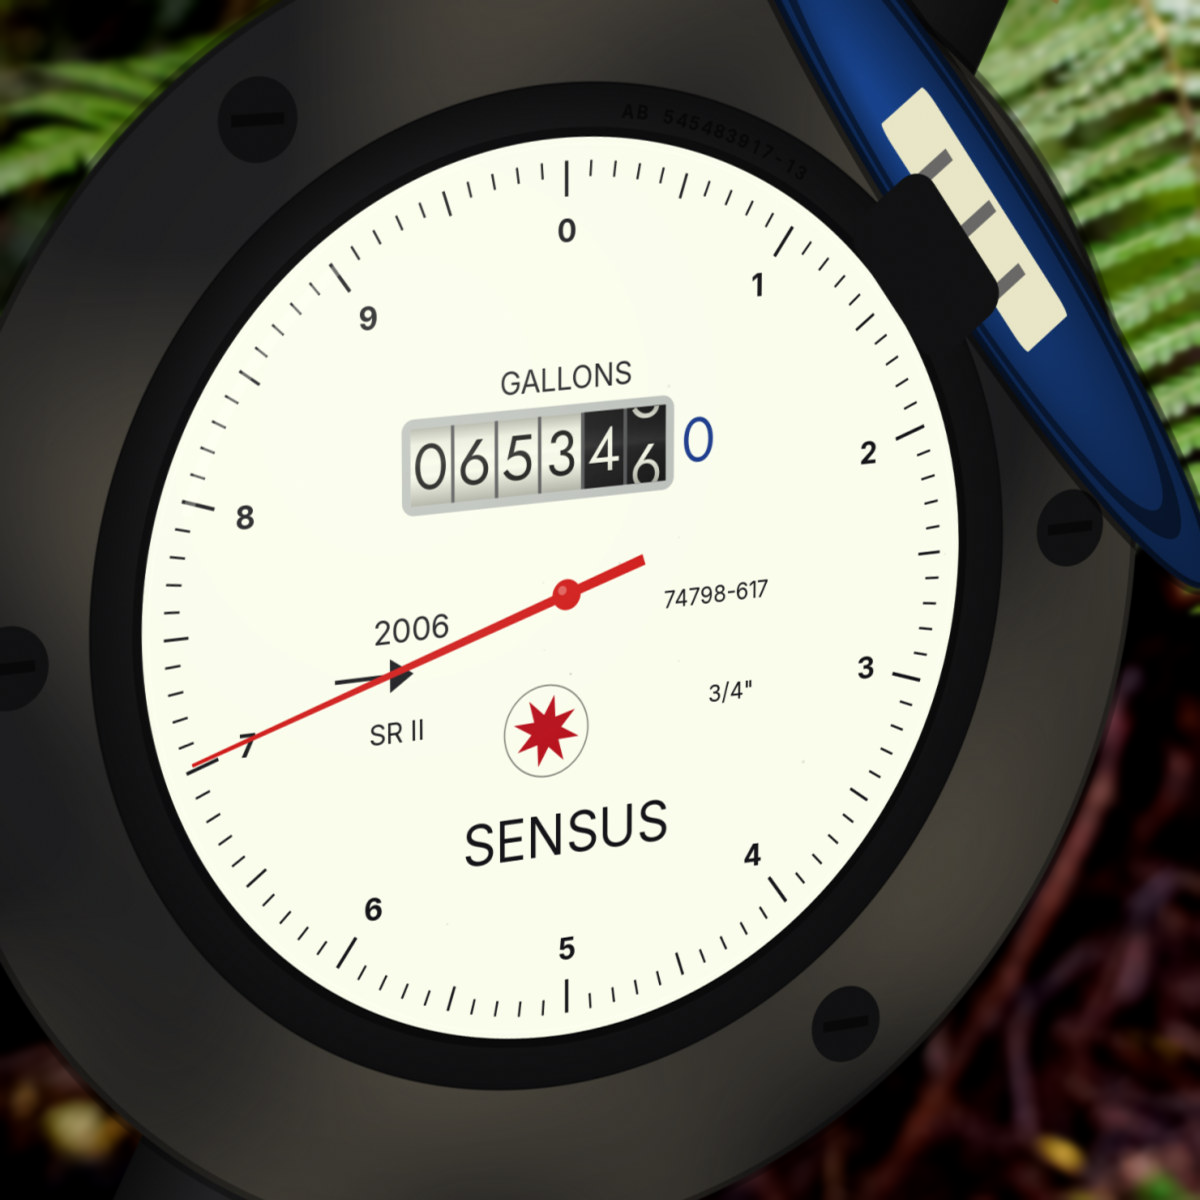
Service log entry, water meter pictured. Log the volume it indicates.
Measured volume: 653457.0 gal
